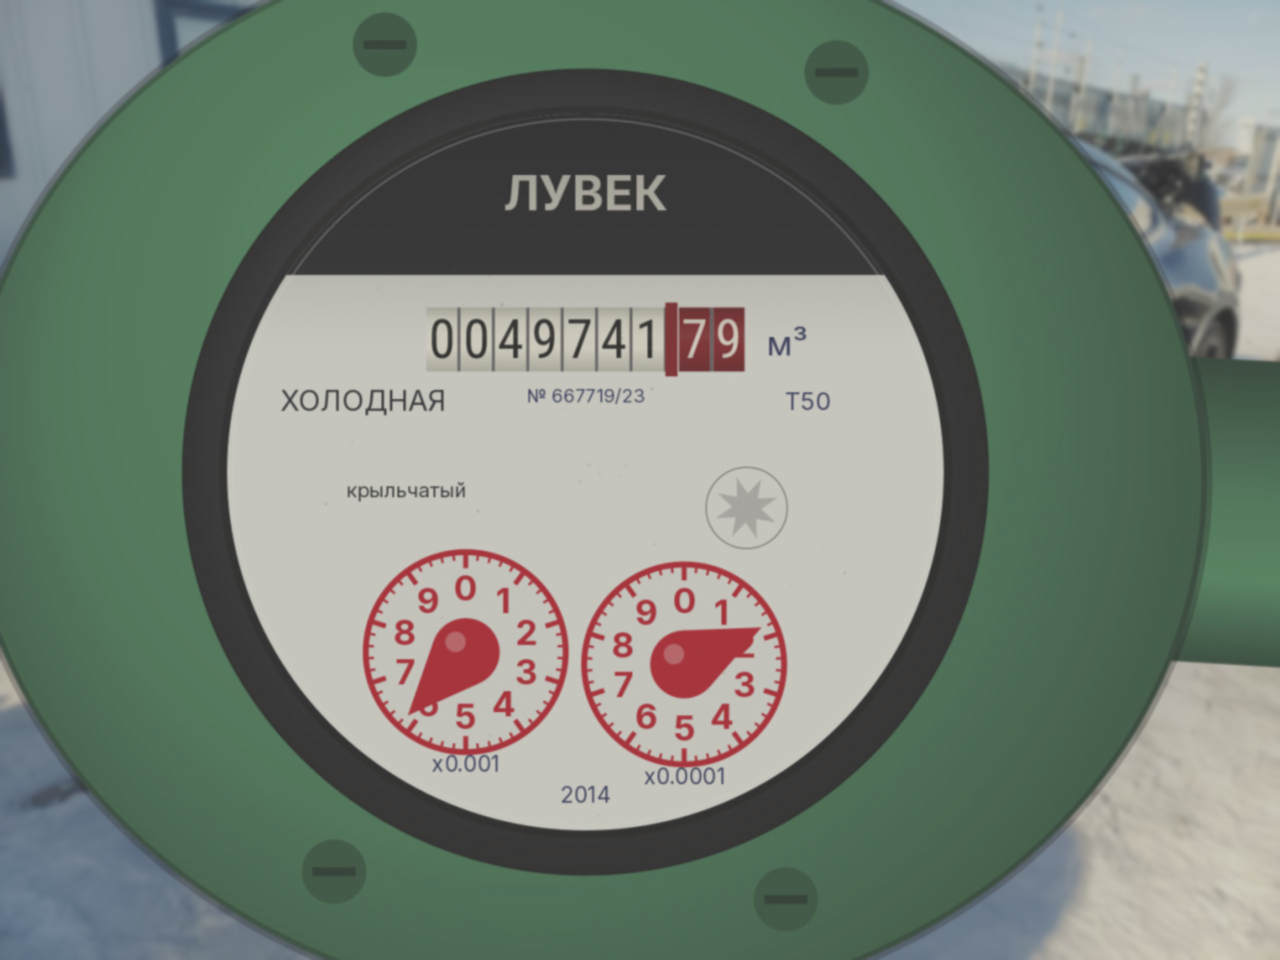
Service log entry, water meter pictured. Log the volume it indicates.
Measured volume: 49741.7961 m³
